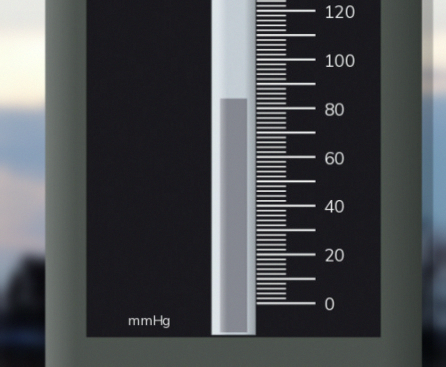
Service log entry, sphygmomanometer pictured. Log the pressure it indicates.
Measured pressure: 84 mmHg
